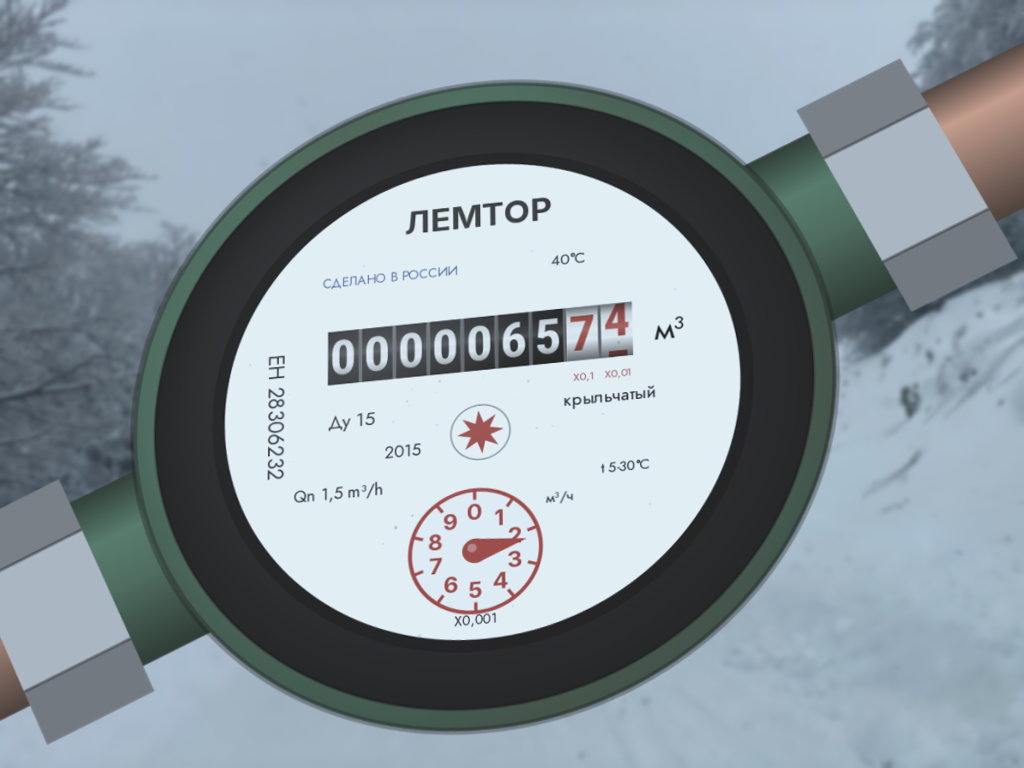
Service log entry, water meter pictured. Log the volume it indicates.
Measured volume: 65.742 m³
